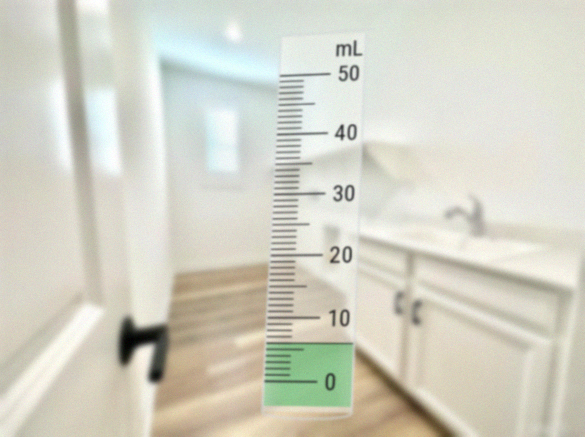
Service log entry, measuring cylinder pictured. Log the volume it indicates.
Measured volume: 6 mL
